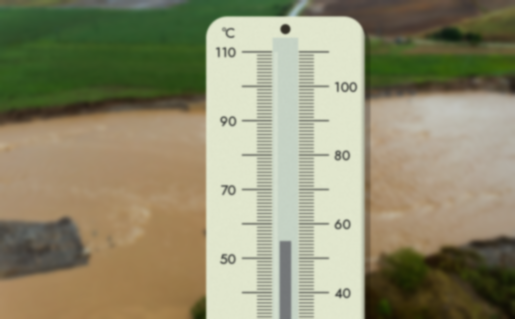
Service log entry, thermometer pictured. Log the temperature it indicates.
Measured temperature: 55 °C
